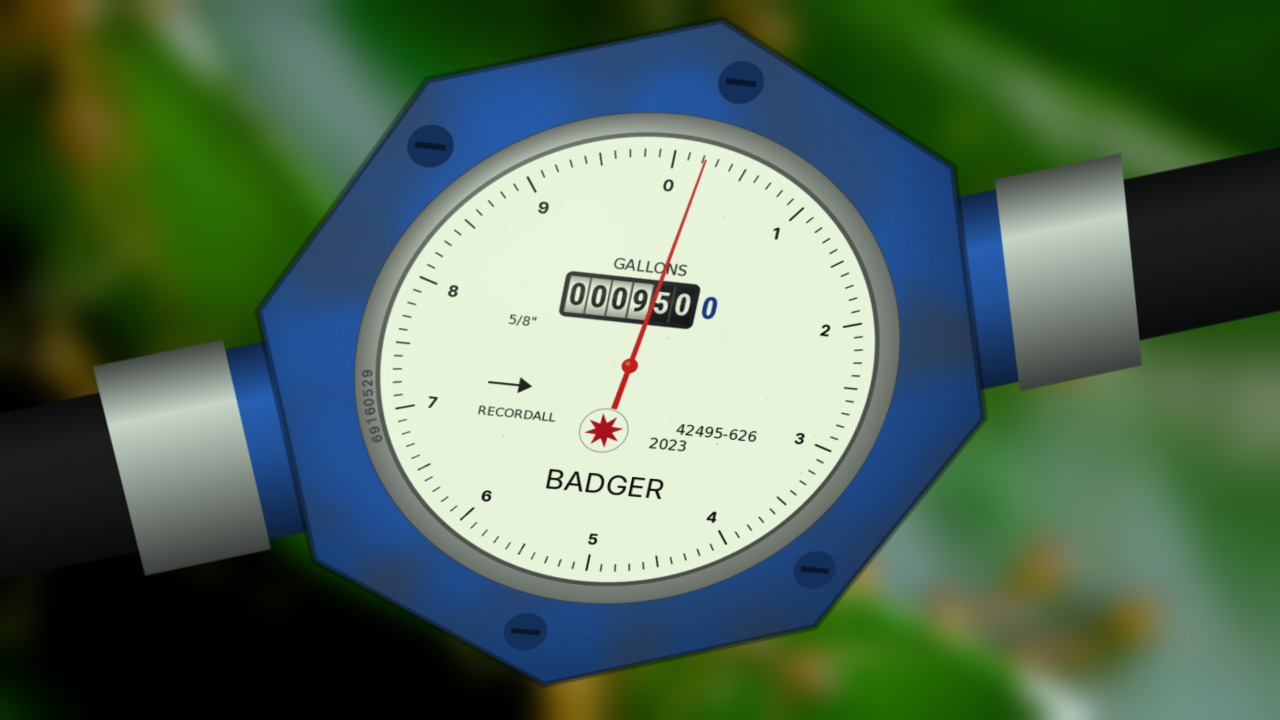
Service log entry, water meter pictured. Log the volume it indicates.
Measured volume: 9500.2 gal
